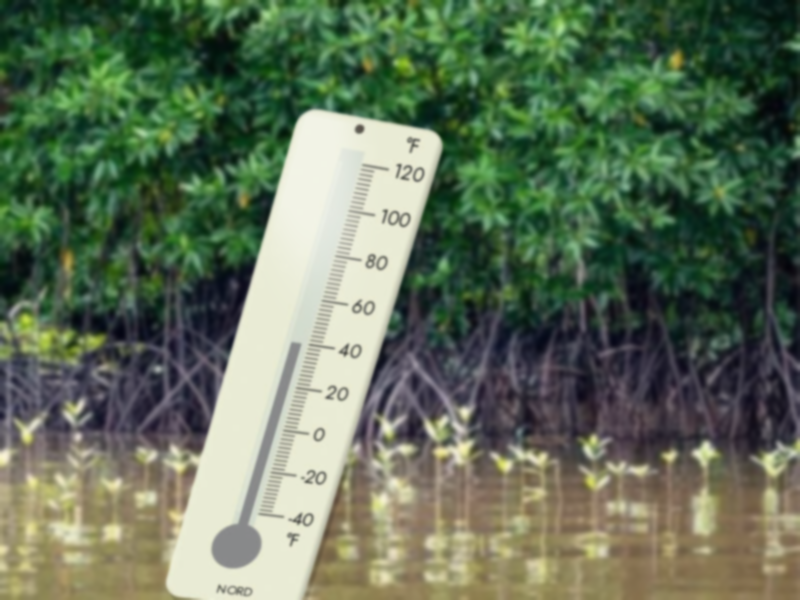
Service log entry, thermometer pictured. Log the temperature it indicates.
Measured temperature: 40 °F
